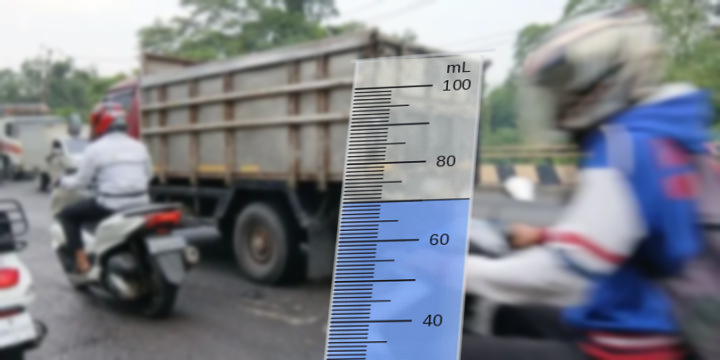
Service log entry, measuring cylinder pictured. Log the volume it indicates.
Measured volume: 70 mL
